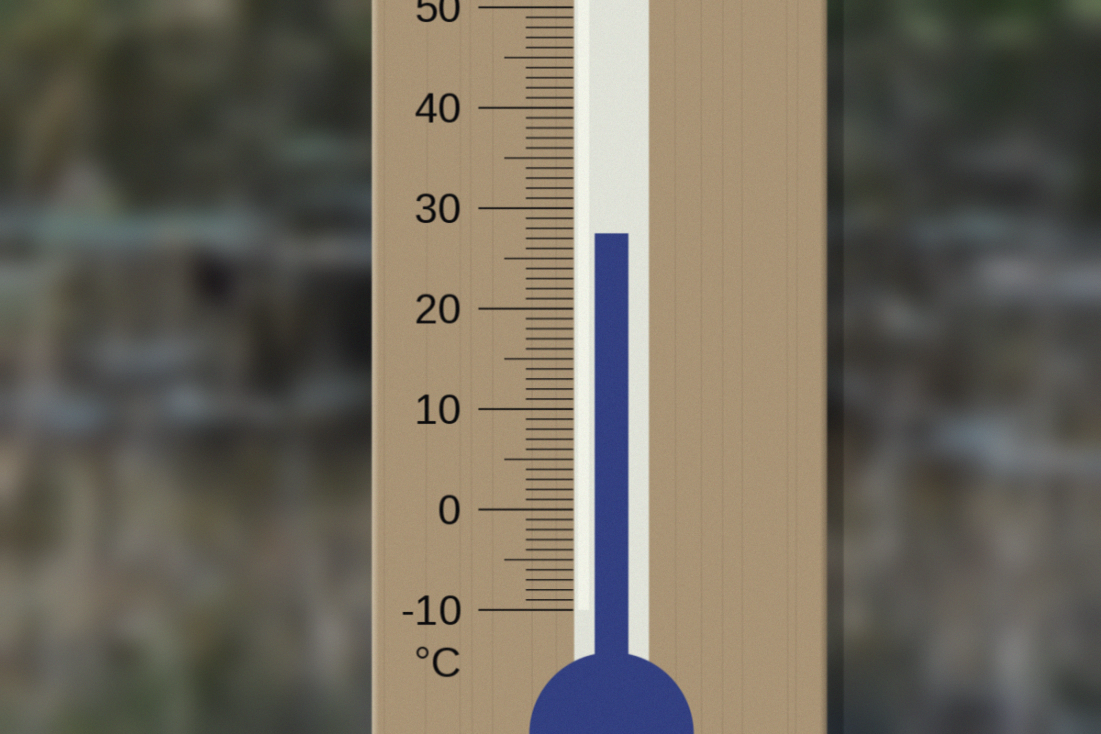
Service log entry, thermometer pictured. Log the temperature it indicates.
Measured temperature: 27.5 °C
